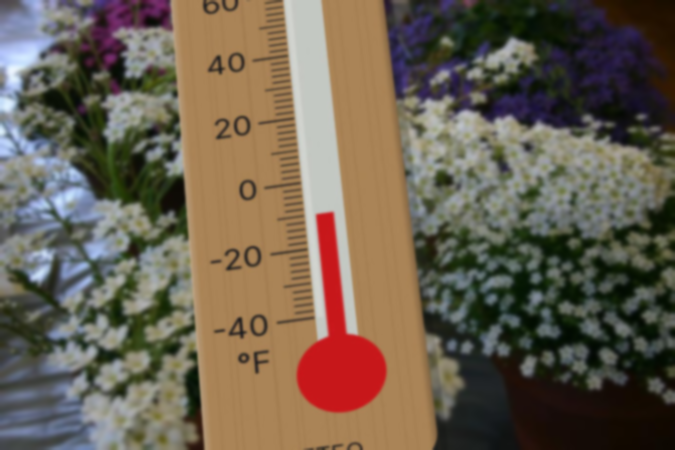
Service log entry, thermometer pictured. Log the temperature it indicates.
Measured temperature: -10 °F
